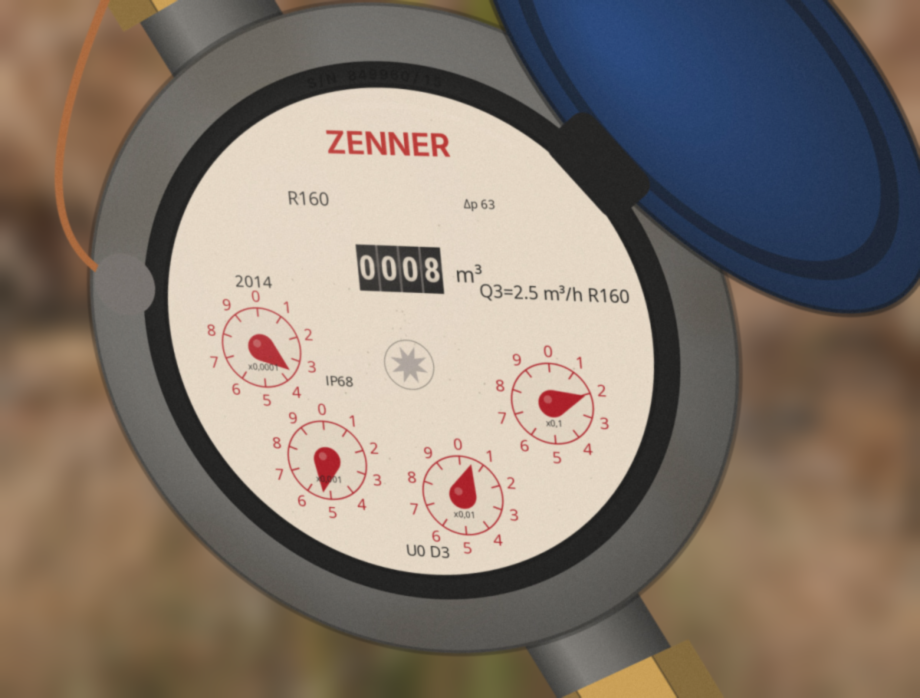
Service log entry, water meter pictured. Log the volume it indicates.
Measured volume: 8.2053 m³
